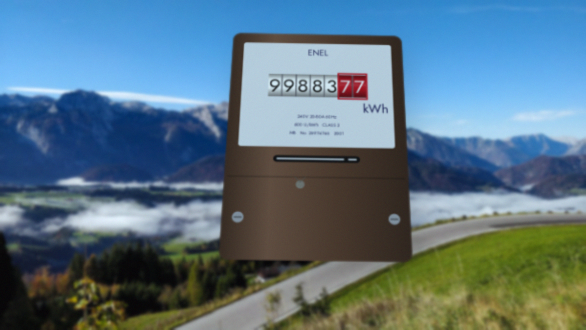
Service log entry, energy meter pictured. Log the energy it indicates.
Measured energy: 99883.77 kWh
